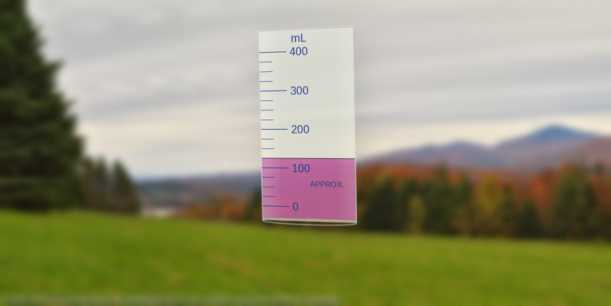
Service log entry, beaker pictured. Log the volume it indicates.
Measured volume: 125 mL
